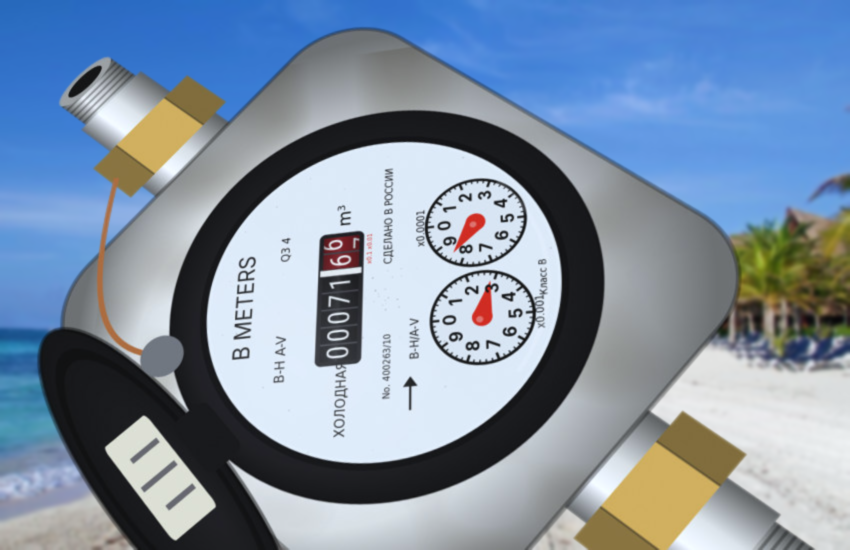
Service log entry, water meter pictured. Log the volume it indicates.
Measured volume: 71.6628 m³
